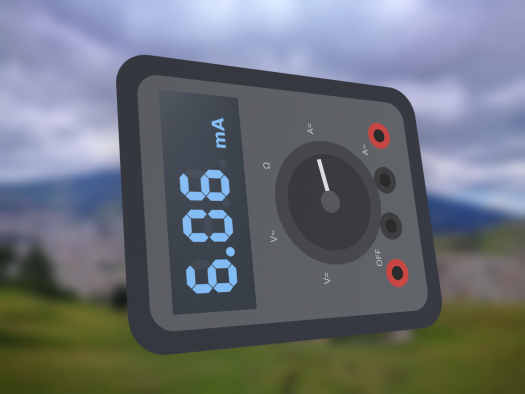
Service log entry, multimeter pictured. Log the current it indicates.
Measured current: 6.06 mA
